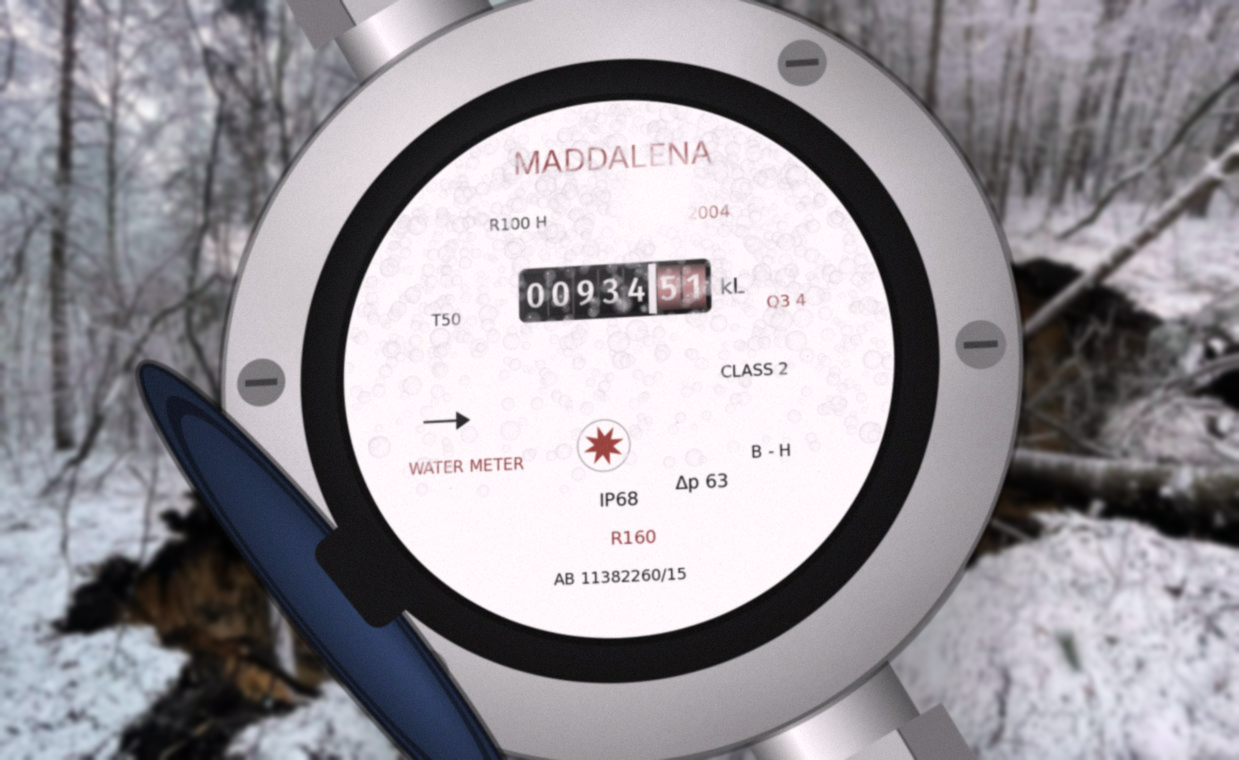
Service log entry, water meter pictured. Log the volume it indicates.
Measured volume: 934.51 kL
